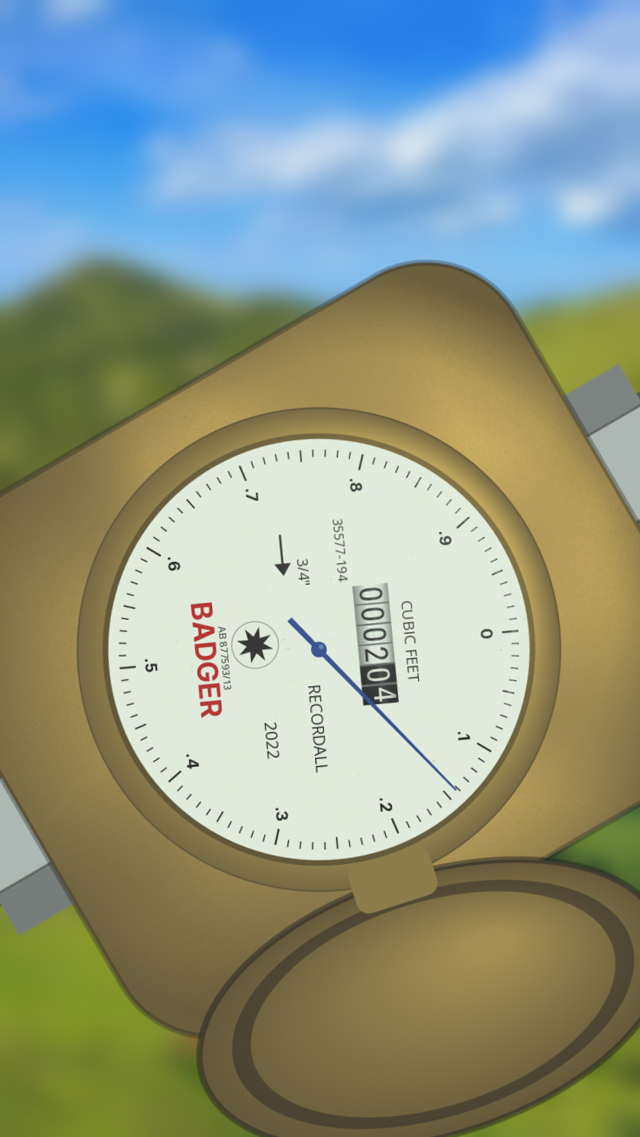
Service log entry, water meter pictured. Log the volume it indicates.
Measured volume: 204.14 ft³
